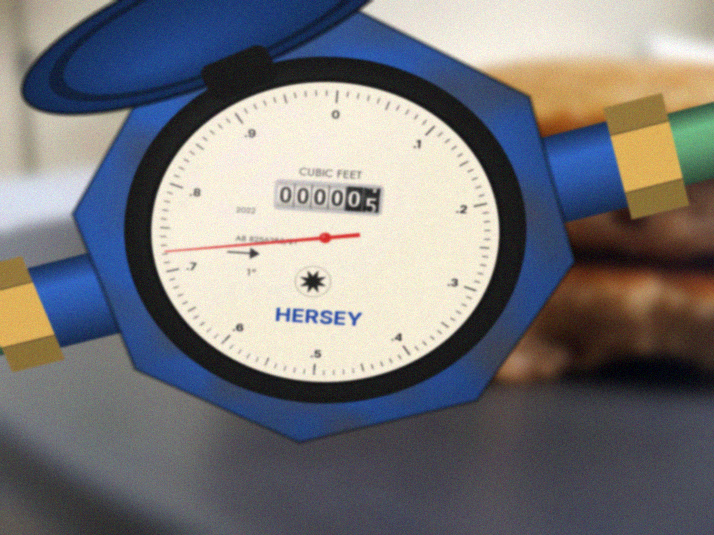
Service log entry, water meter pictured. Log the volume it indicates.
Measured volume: 4.72 ft³
